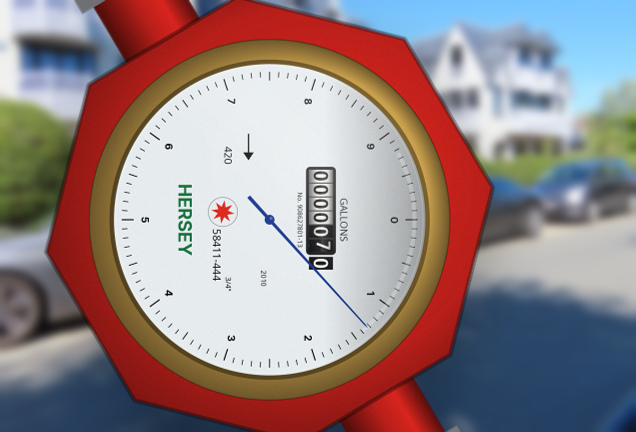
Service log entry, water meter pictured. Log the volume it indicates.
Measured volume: 71.3 gal
